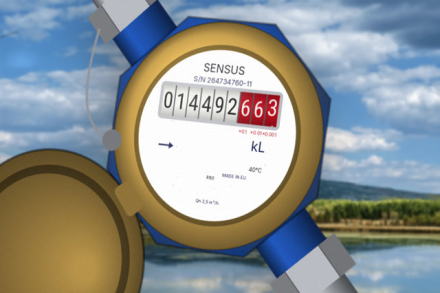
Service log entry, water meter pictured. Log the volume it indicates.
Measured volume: 14492.663 kL
